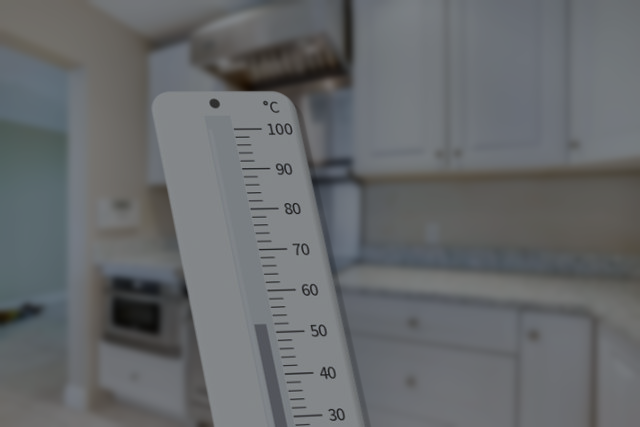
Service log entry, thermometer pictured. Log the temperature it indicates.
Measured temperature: 52 °C
